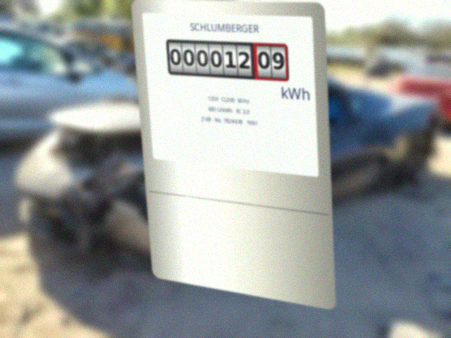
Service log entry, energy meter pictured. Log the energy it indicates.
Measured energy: 12.09 kWh
